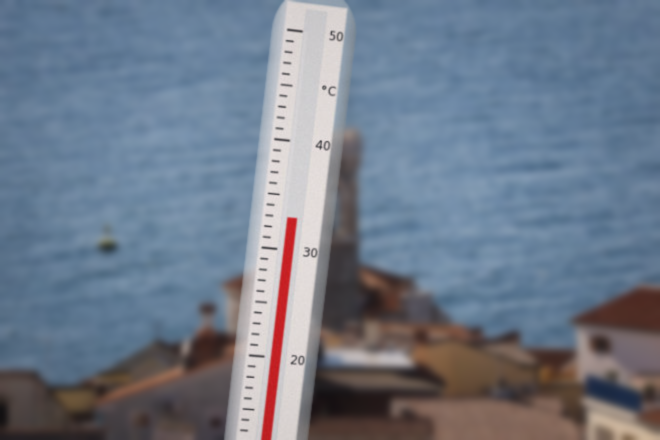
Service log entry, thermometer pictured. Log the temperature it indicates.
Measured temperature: 33 °C
